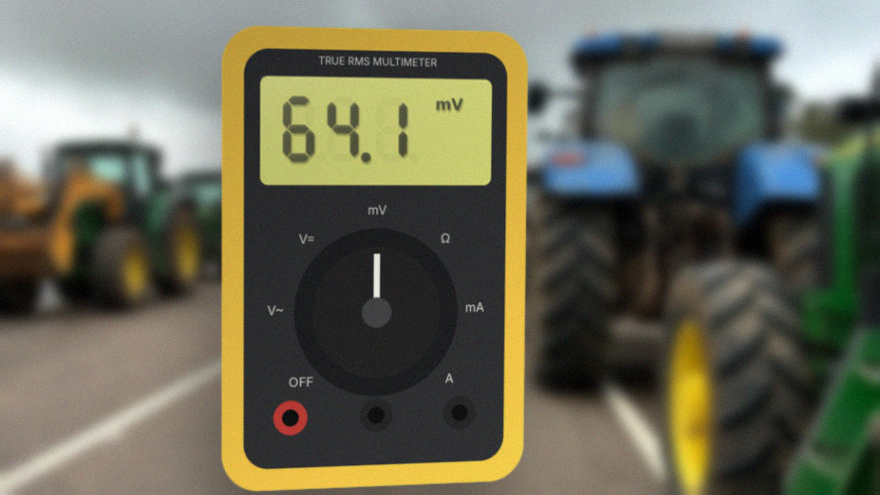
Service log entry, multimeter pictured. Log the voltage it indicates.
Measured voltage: 64.1 mV
